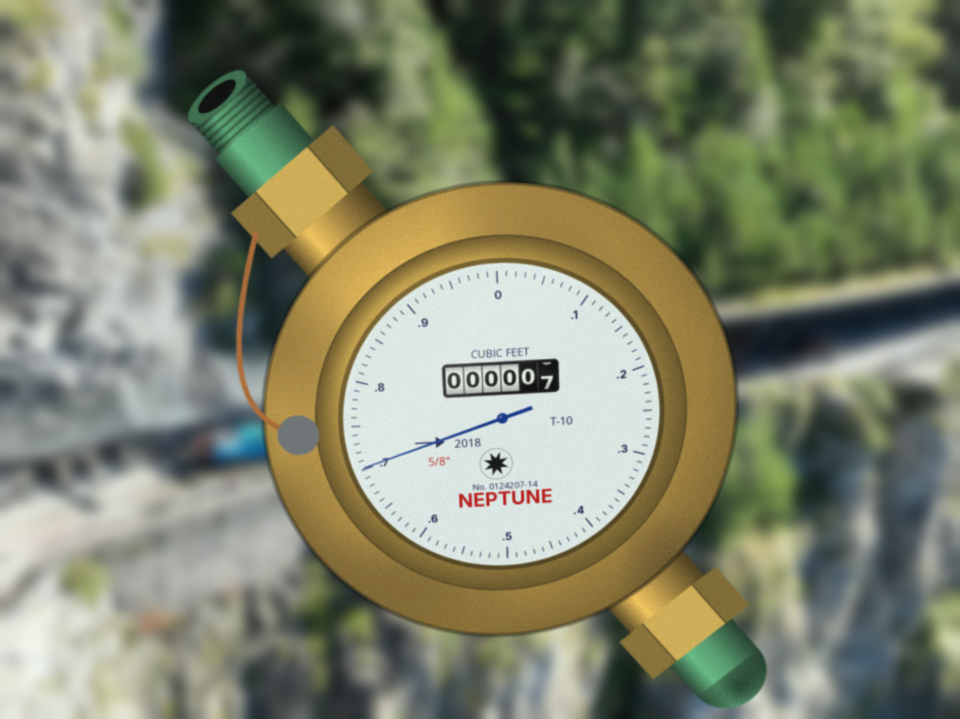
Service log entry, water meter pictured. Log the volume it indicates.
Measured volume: 6.70 ft³
